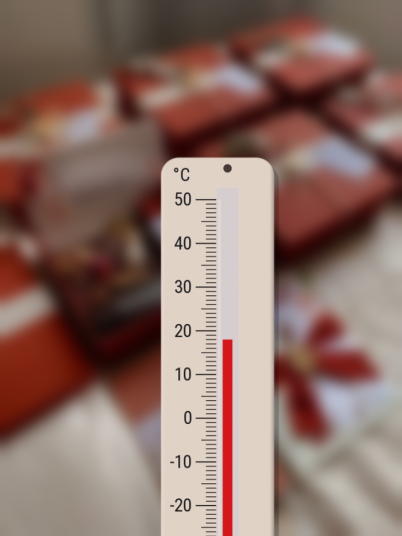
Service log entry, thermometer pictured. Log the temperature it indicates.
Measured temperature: 18 °C
